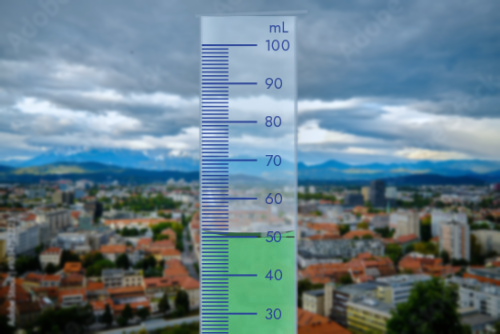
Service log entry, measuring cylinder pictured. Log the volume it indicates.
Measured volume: 50 mL
